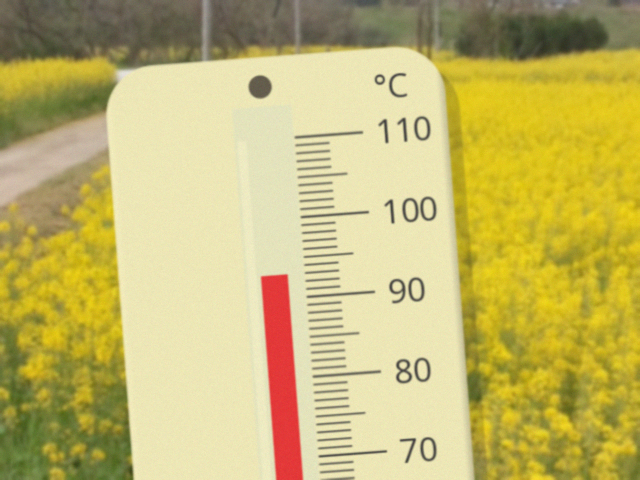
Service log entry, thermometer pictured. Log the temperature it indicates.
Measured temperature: 93 °C
